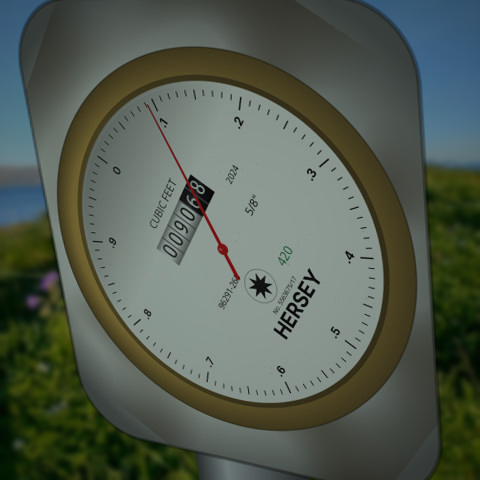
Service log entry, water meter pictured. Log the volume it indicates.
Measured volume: 9068.09 ft³
